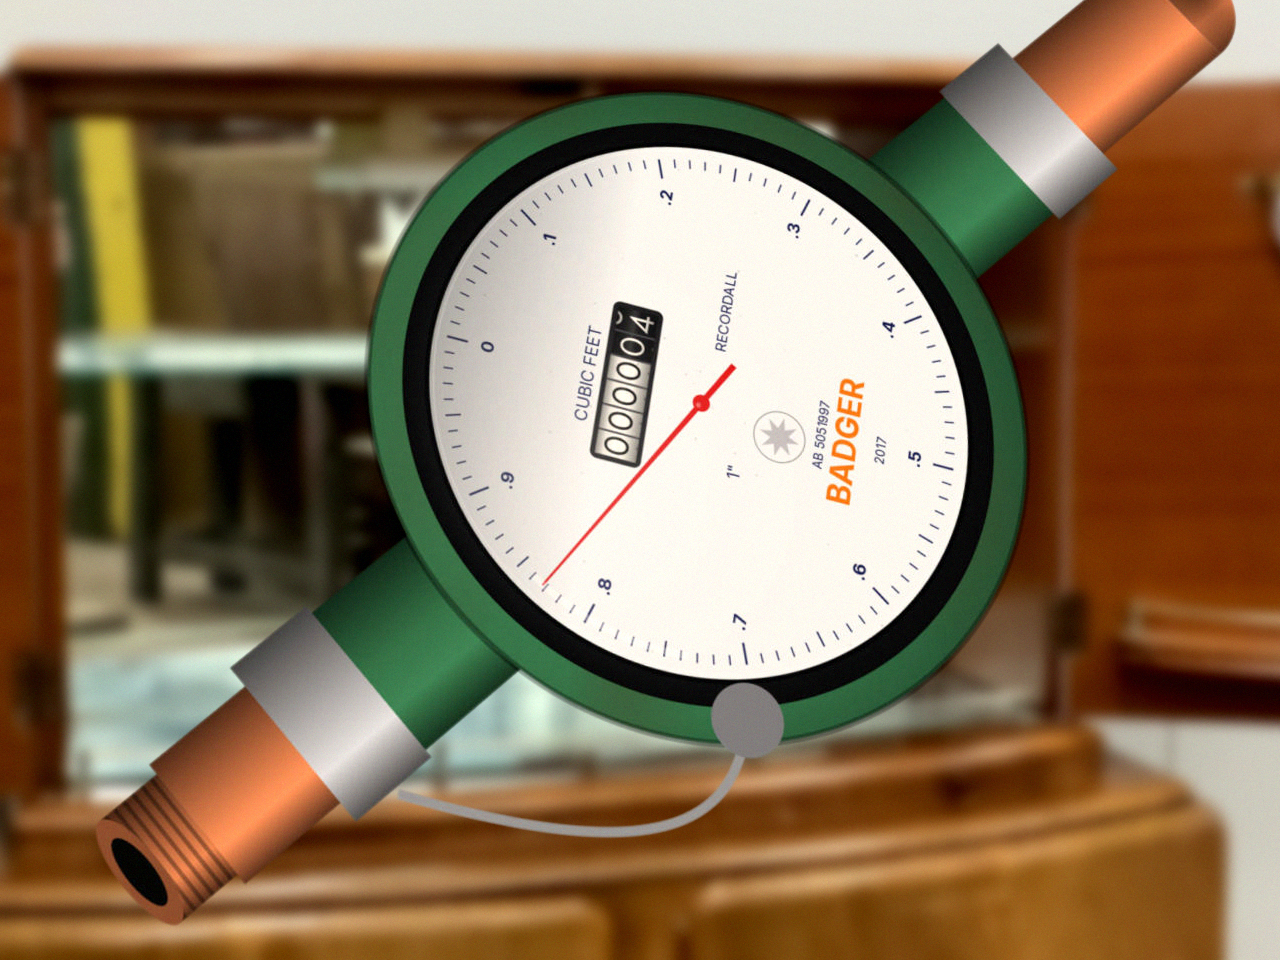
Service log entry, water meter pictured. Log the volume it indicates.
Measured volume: 3.83 ft³
